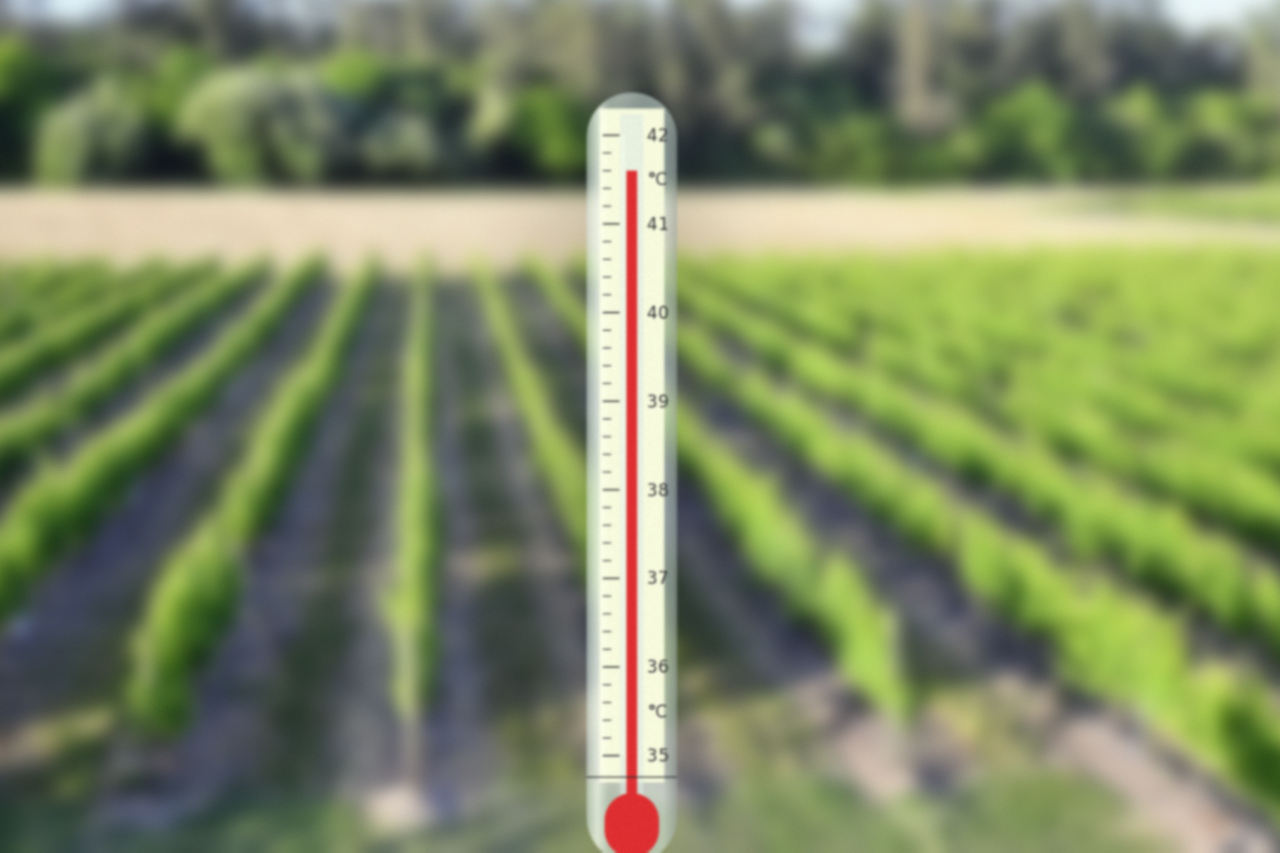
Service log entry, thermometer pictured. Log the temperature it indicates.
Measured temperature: 41.6 °C
